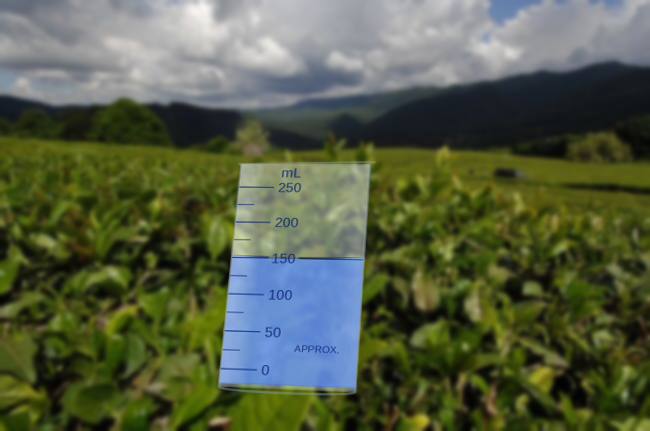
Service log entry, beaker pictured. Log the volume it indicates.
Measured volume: 150 mL
